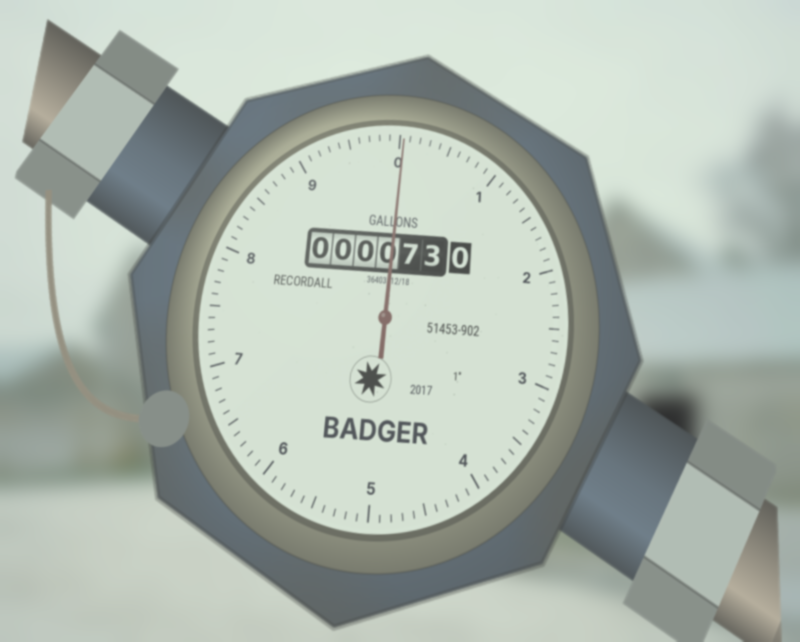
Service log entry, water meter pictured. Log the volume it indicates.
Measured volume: 730.0 gal
